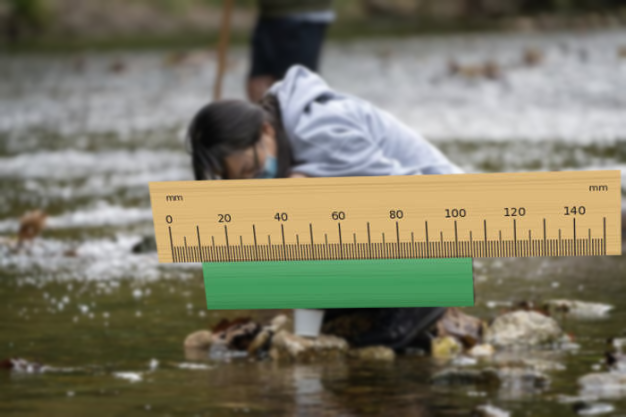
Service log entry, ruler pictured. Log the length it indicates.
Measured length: 95 mm
